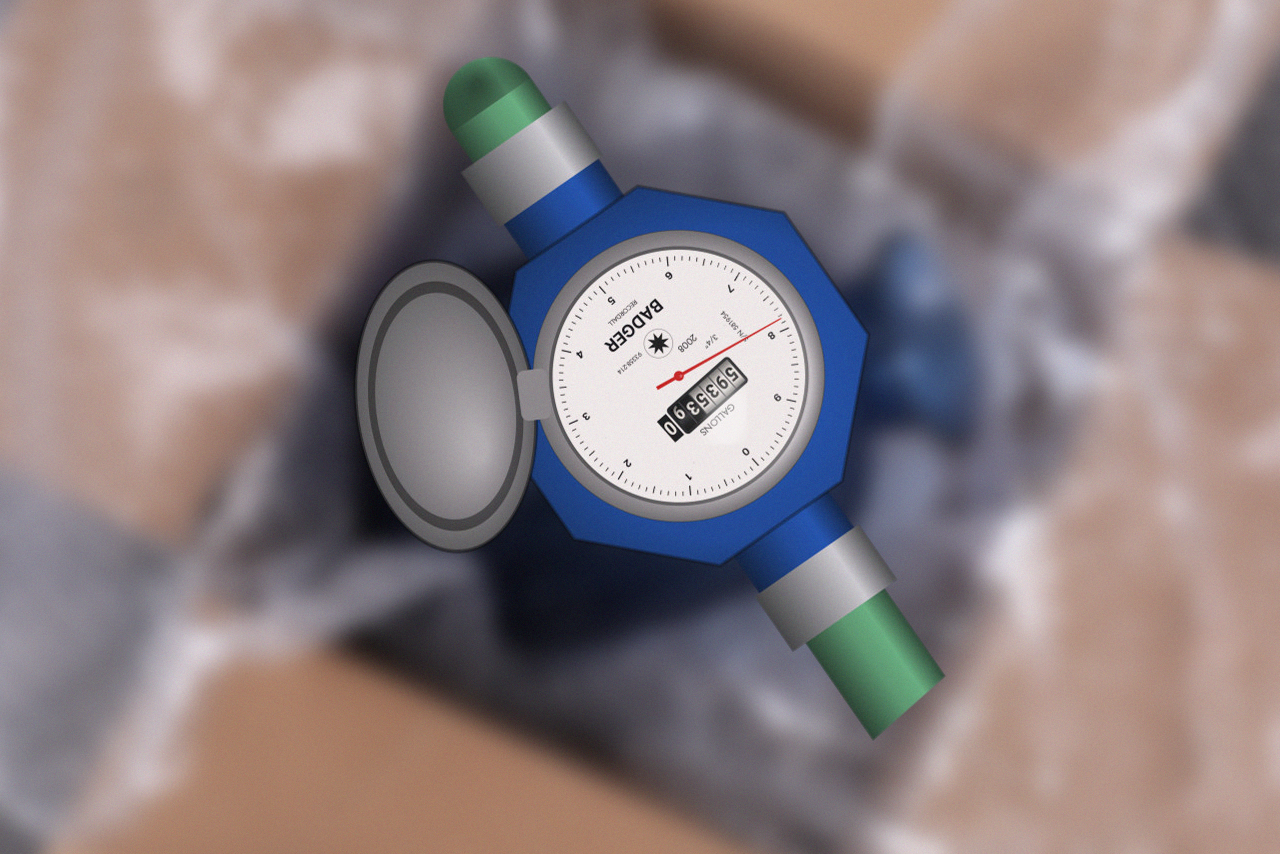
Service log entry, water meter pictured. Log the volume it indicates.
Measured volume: 5935387.8 gal
